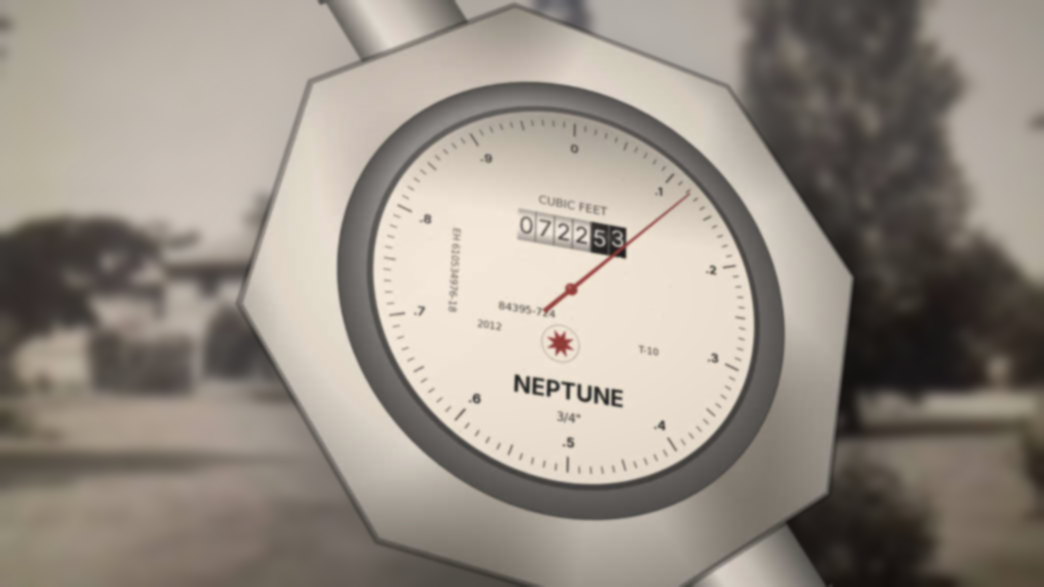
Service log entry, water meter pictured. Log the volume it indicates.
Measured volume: 72253.12 ft³
